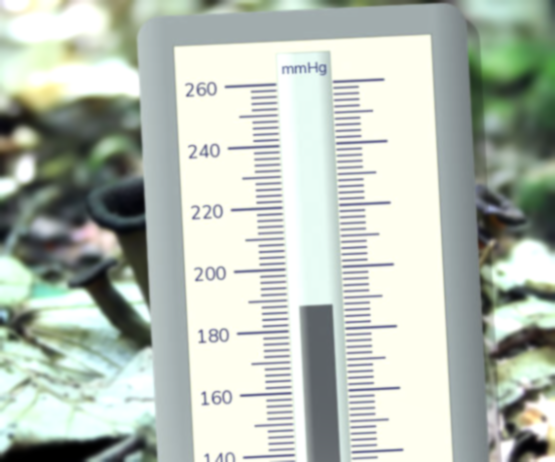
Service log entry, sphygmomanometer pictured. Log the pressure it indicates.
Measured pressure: 188 mmHg
